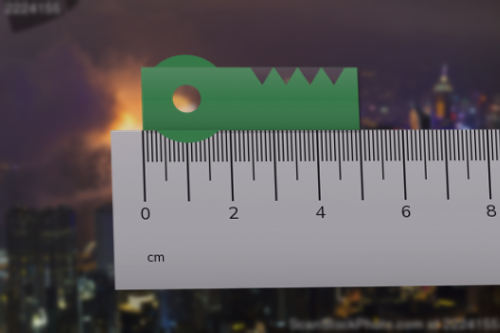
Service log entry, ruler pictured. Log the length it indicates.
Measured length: 5 cm
